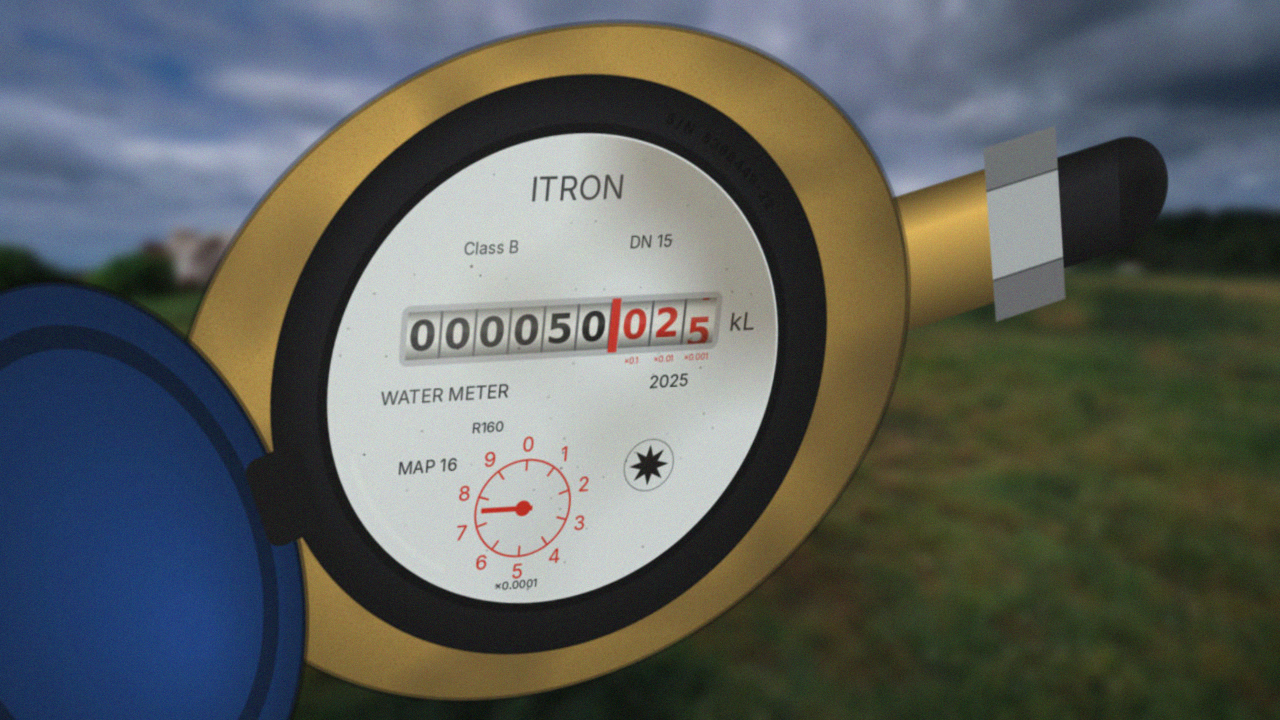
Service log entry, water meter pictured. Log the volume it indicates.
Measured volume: 50.0247 kL
